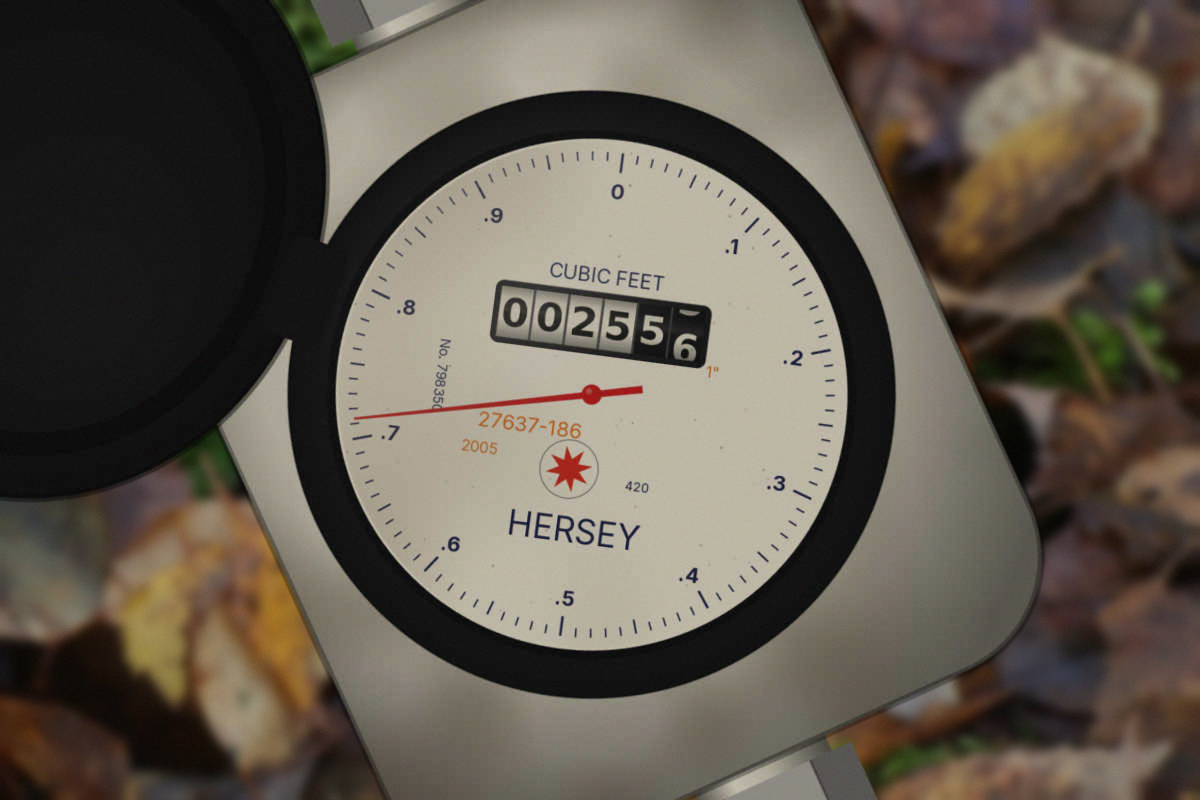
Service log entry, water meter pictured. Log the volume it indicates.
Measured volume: 2555.71 ft³
